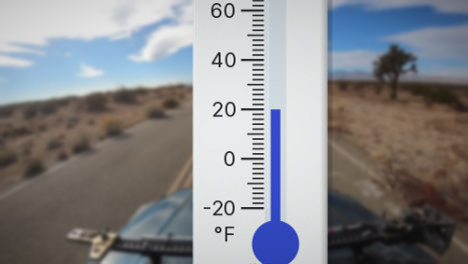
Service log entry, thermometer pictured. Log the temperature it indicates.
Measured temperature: 20 °F
